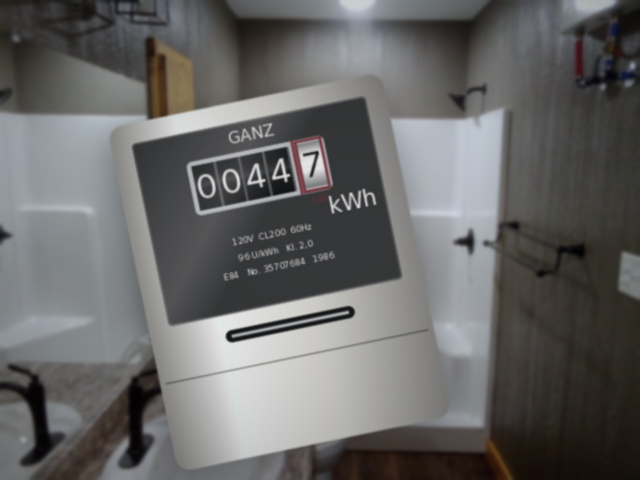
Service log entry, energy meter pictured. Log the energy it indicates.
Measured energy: 44.7 kWh
